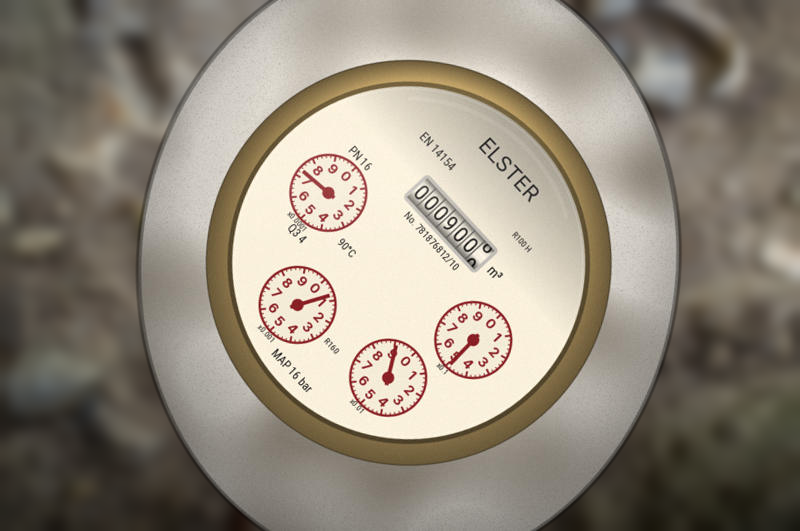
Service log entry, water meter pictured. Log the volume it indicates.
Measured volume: 9008.4907 m³
